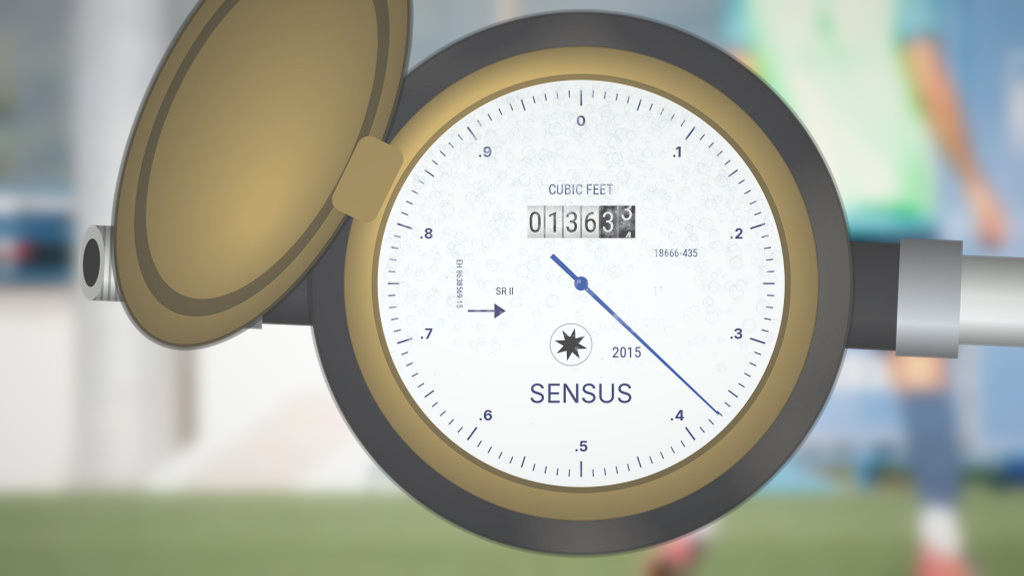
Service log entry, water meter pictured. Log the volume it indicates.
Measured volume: 13633.37 ft³
